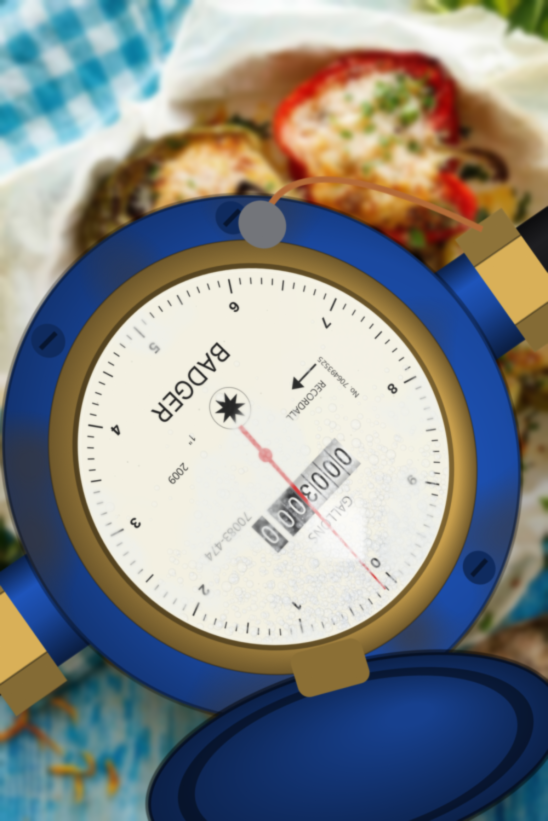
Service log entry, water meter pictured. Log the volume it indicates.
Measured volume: 3000.1 gal
